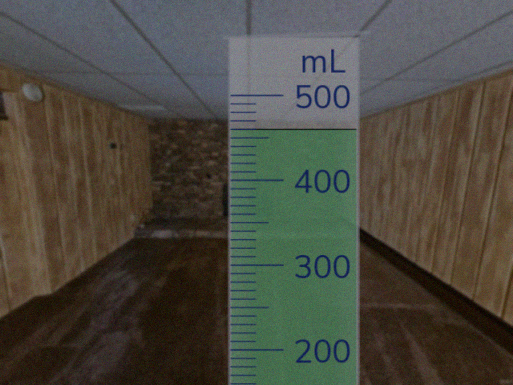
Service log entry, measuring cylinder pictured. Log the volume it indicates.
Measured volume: 460 mL
